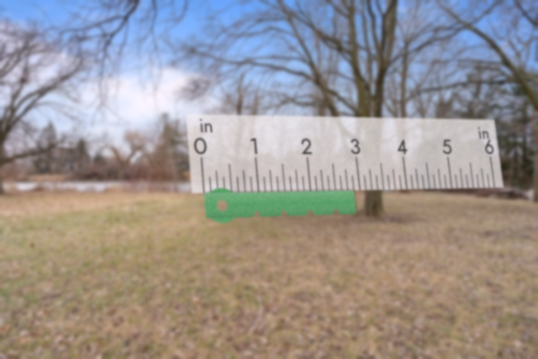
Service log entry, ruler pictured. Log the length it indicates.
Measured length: 2.875 in
